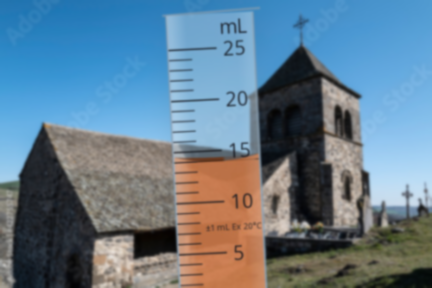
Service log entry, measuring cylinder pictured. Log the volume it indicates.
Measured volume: 14 mL
